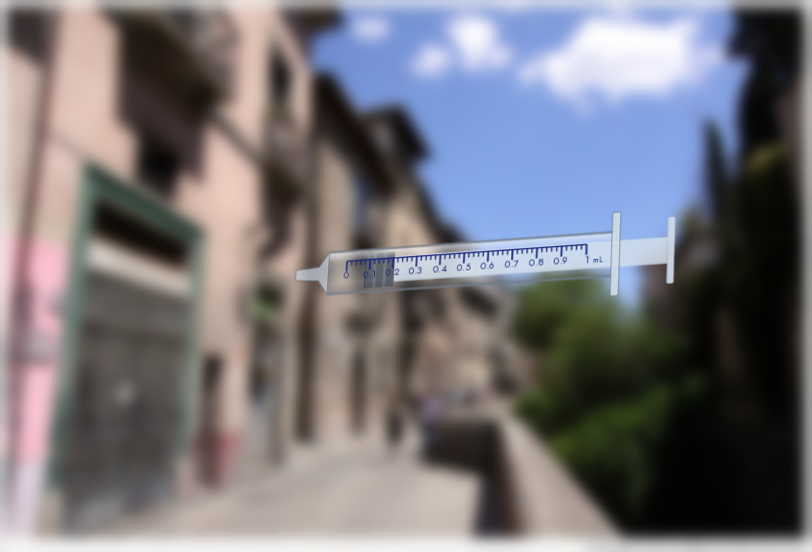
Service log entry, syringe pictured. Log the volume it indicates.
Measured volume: 0.08 mL
